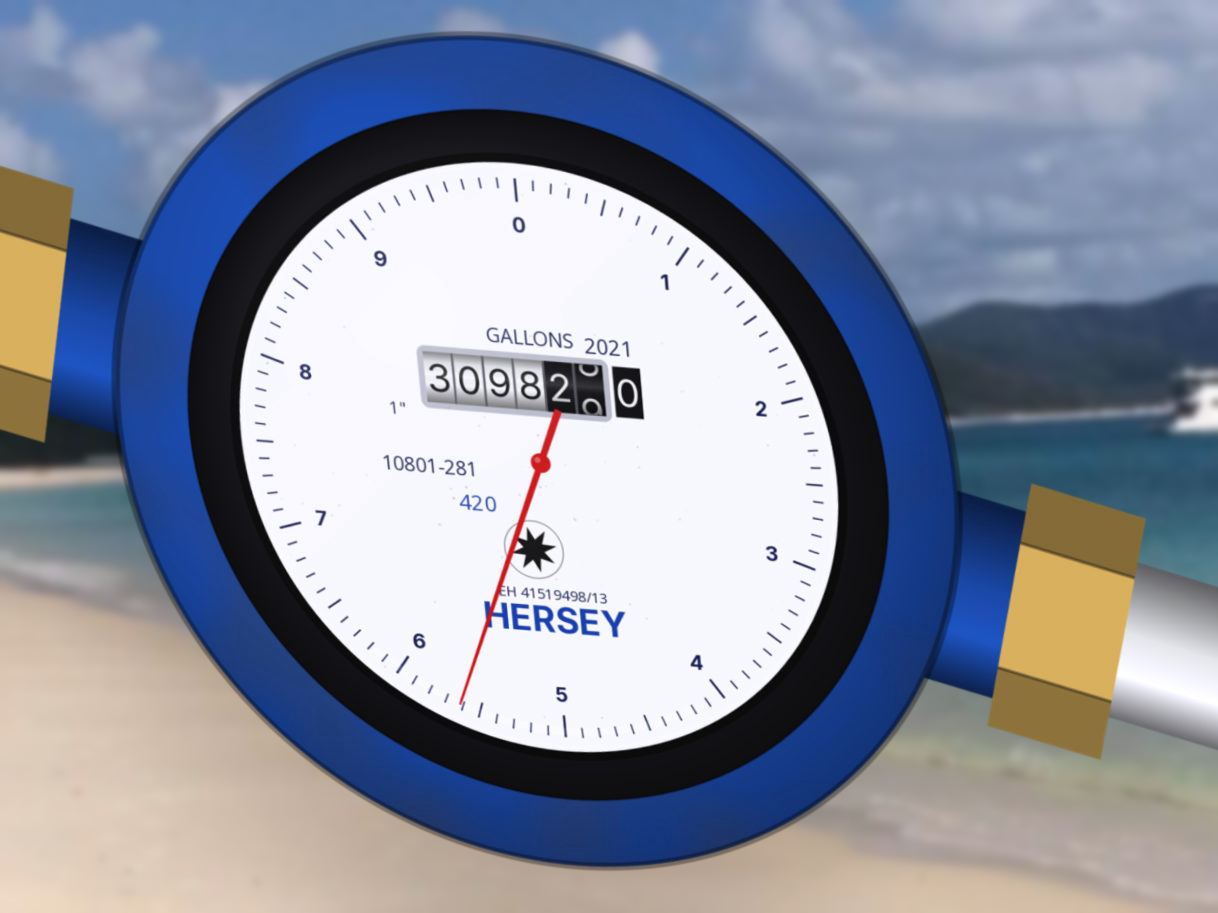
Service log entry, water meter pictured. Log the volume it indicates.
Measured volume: 3098285.6 gal
